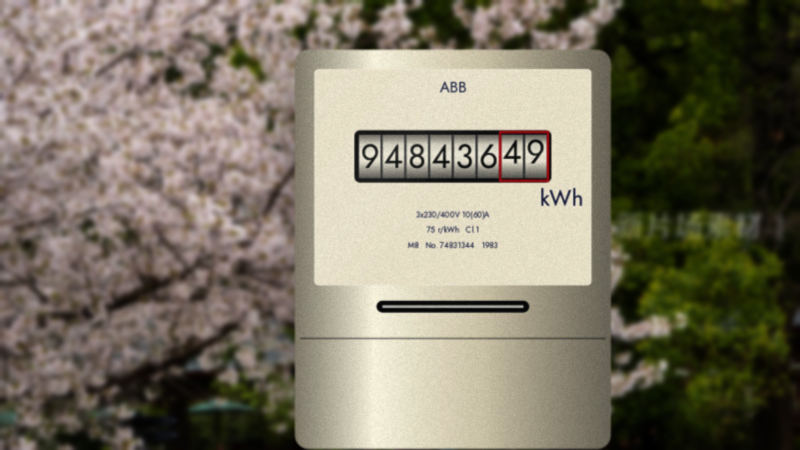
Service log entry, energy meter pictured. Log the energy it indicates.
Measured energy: 948436.49 kWh
